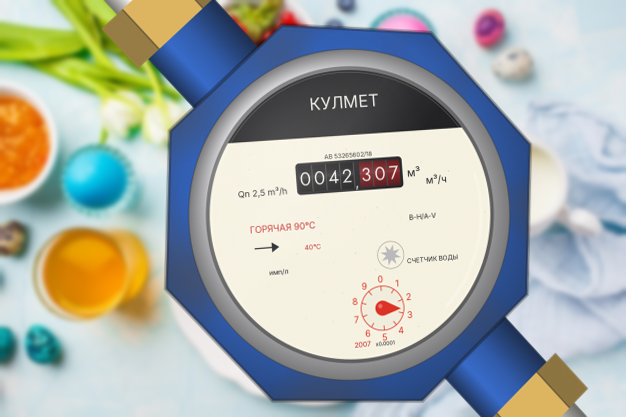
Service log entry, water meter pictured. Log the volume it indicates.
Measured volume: 42.3072 m³
